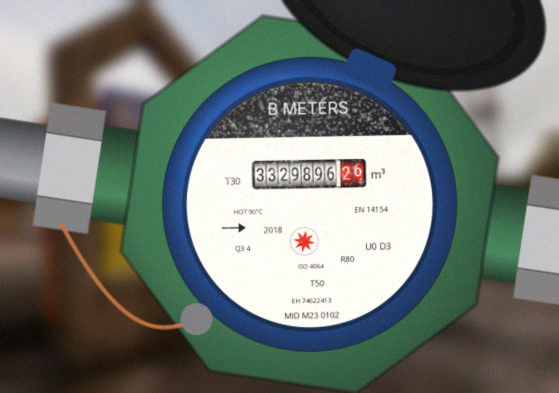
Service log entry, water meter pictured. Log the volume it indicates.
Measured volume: 3329896.26 m³
